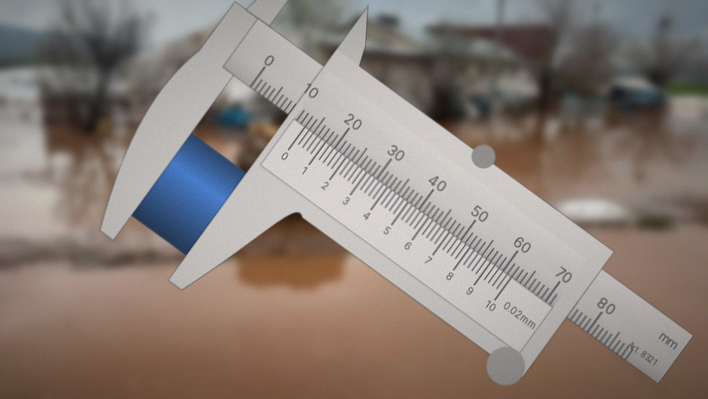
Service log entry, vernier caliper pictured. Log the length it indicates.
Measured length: 13.0 mm
